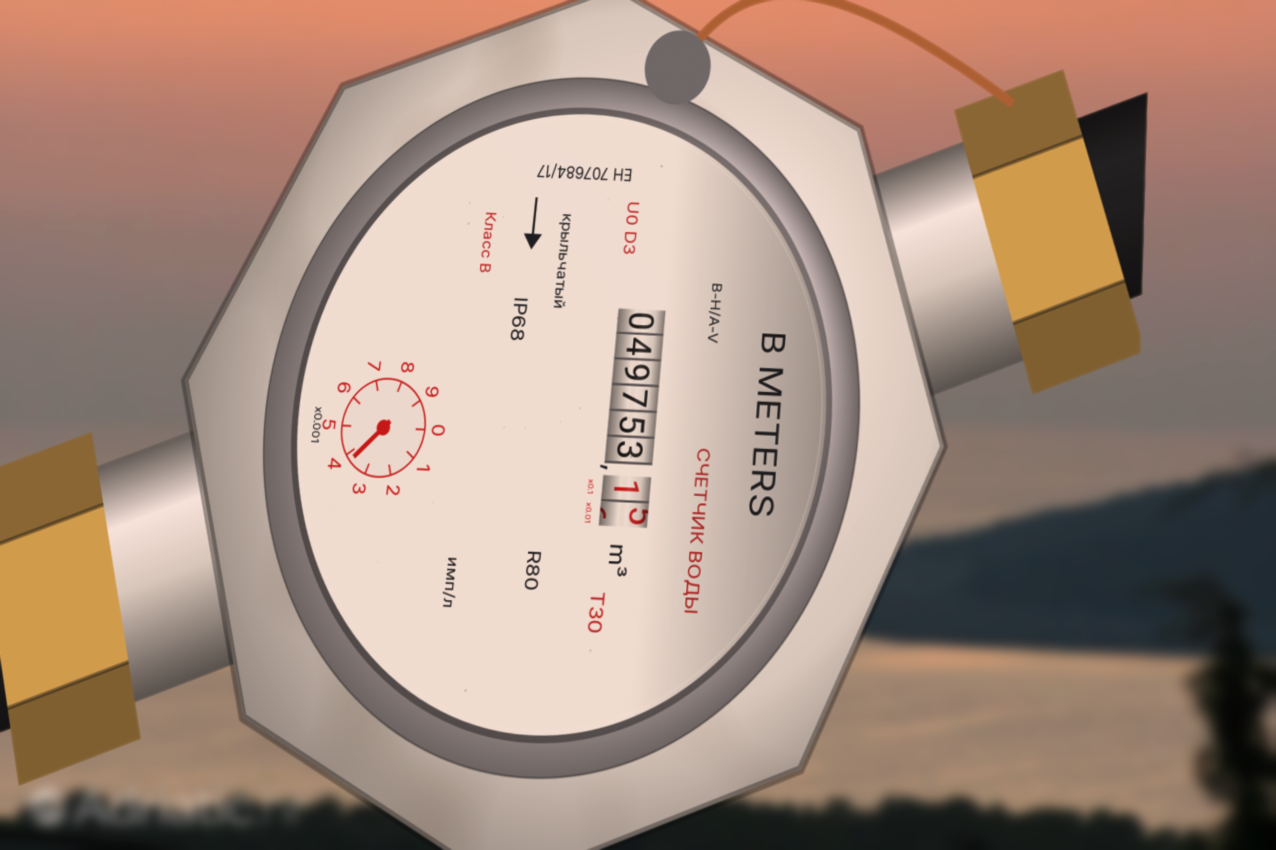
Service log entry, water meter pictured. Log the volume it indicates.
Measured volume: 49753.153 m³
